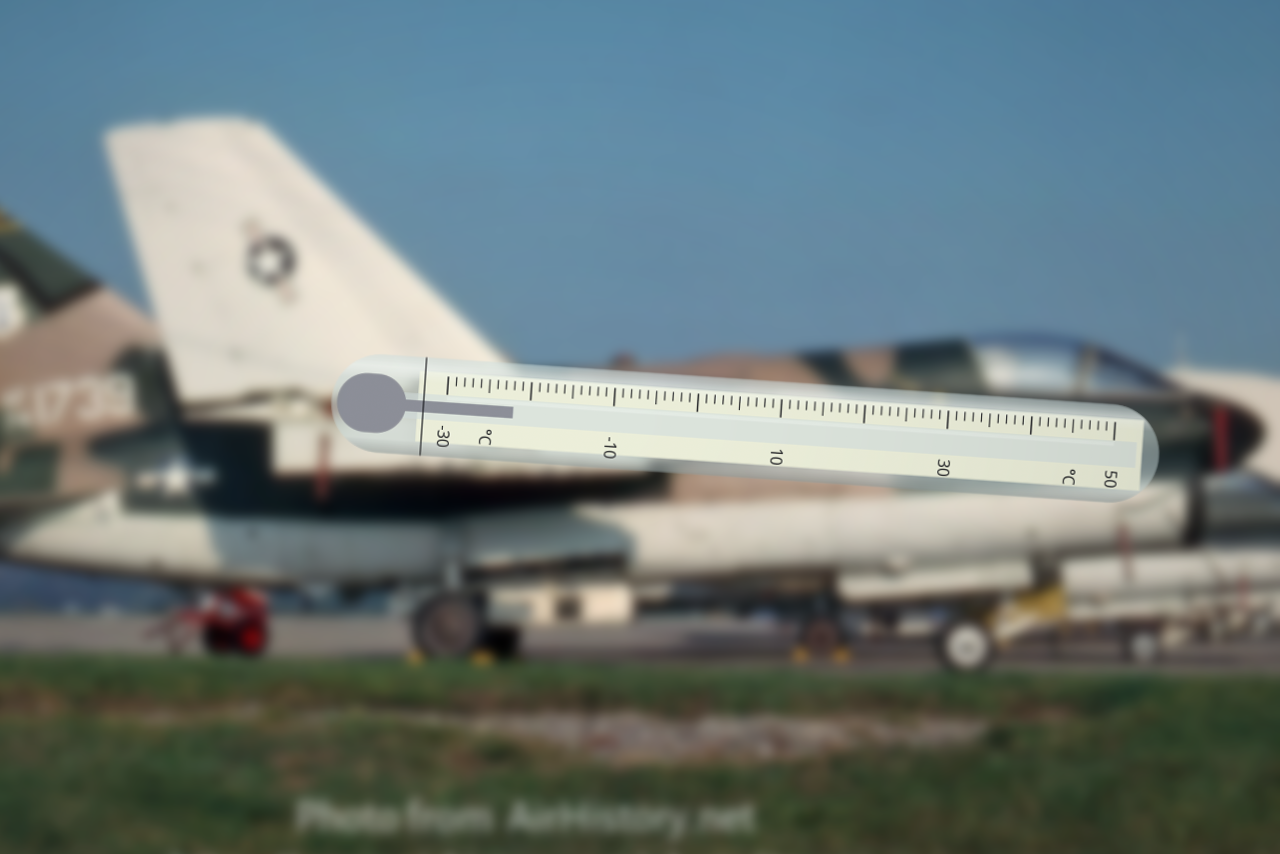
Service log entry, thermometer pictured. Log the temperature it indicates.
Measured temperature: -22 °C
